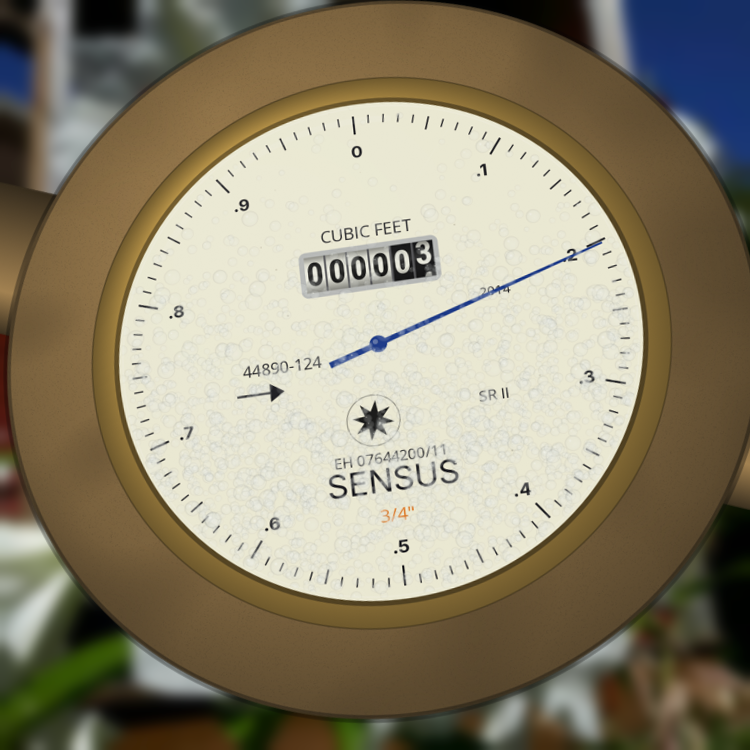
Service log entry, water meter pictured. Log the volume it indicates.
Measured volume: 3.20 ft³
